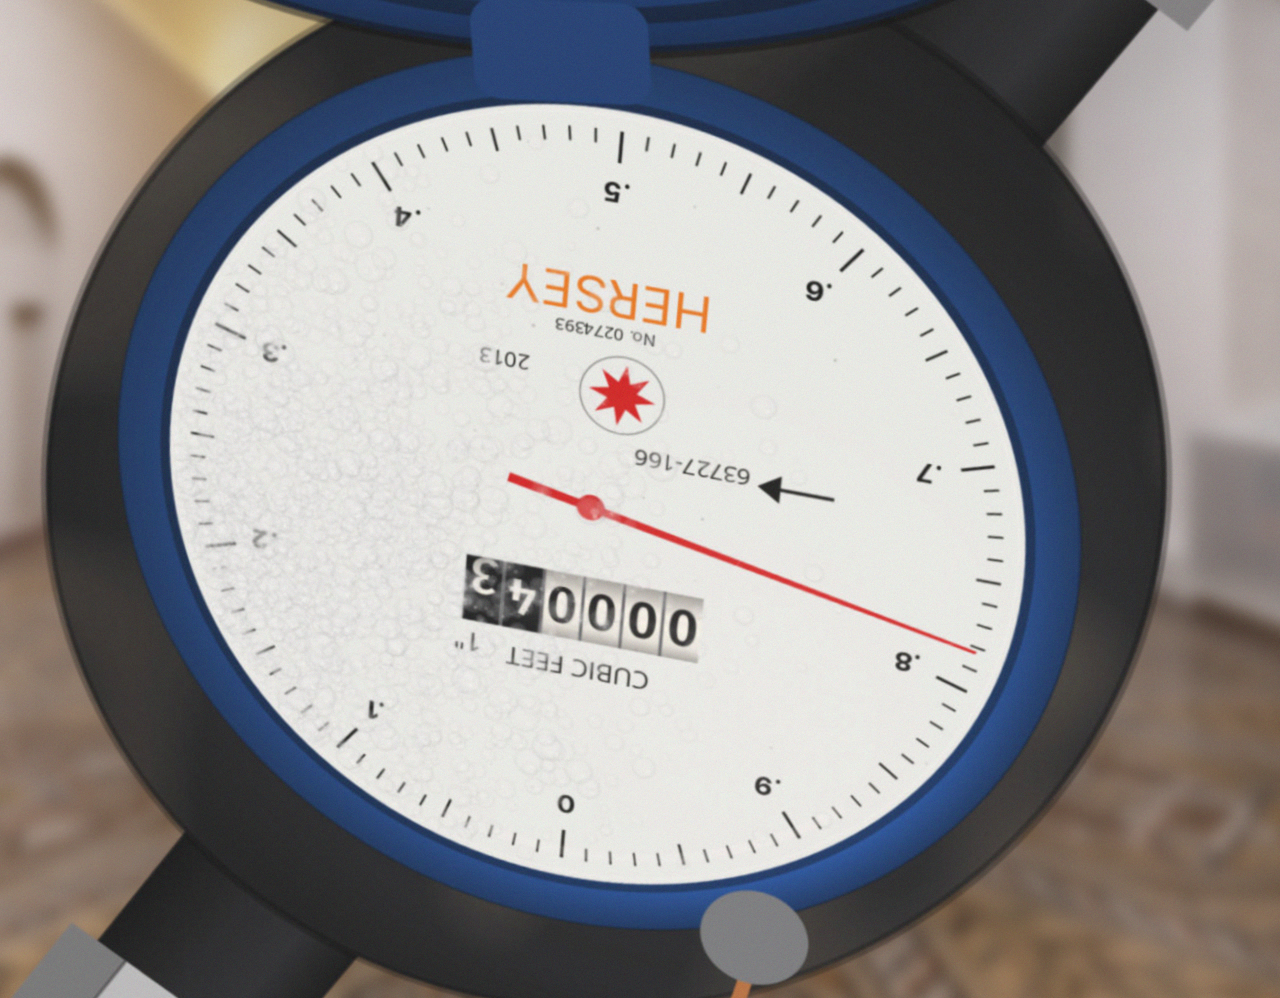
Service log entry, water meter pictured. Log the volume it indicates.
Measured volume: 42.78 ft³
